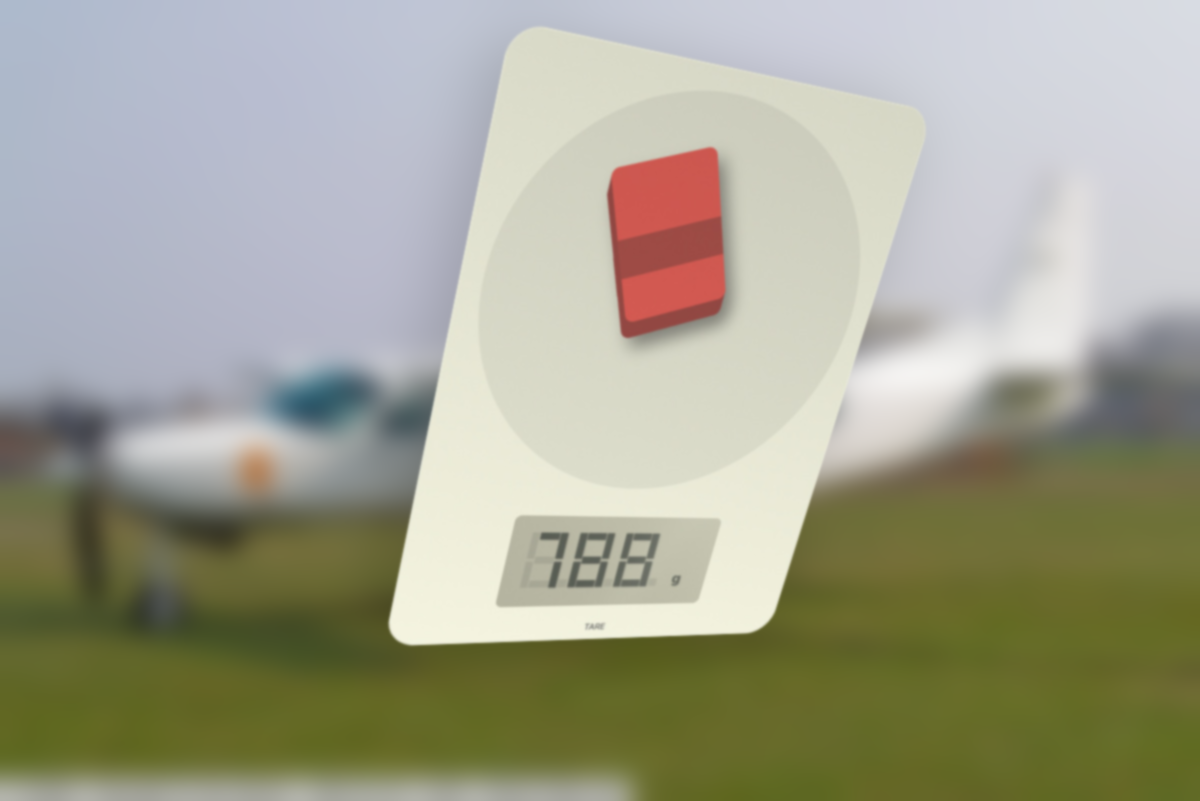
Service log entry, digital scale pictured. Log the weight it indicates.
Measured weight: 788 g
